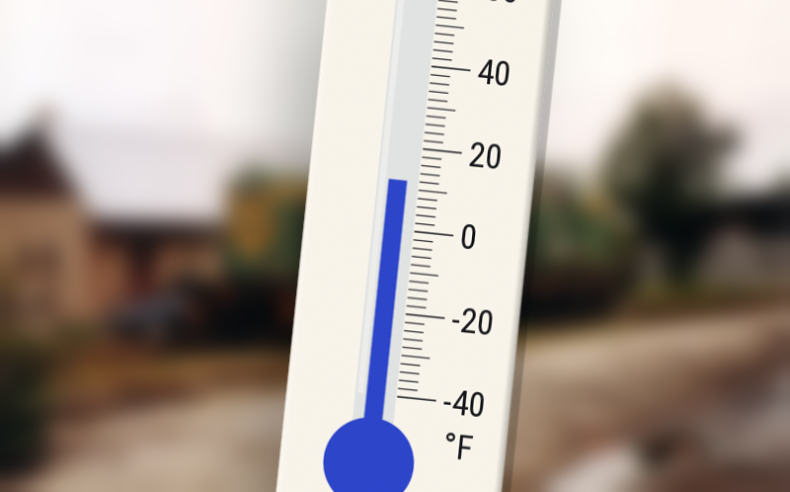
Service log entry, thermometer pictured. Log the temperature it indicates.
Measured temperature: 12 °F
